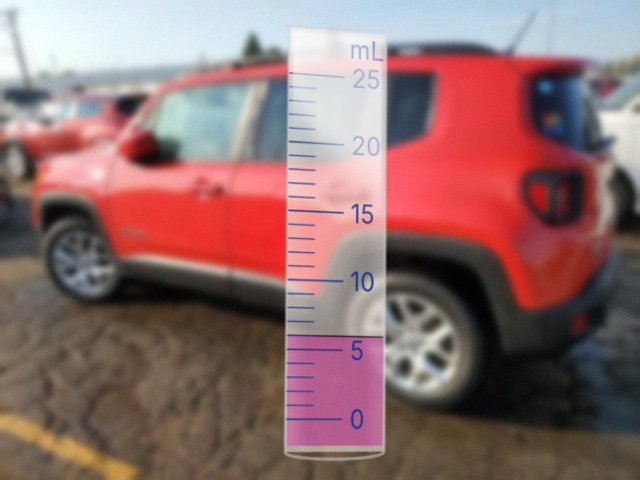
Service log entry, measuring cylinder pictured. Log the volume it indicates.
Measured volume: 6 mL
